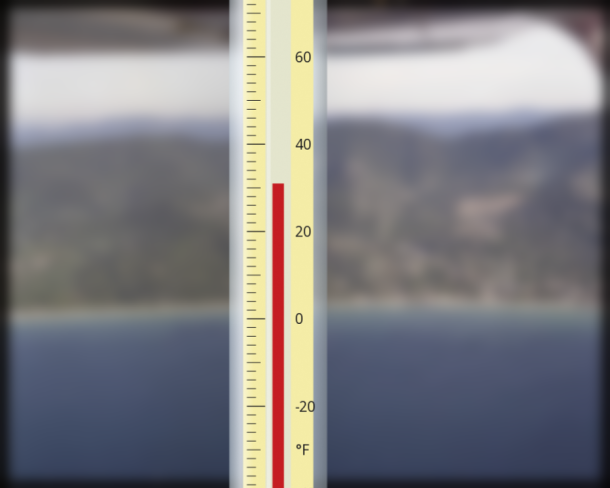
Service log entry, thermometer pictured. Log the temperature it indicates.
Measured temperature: 31 °F
